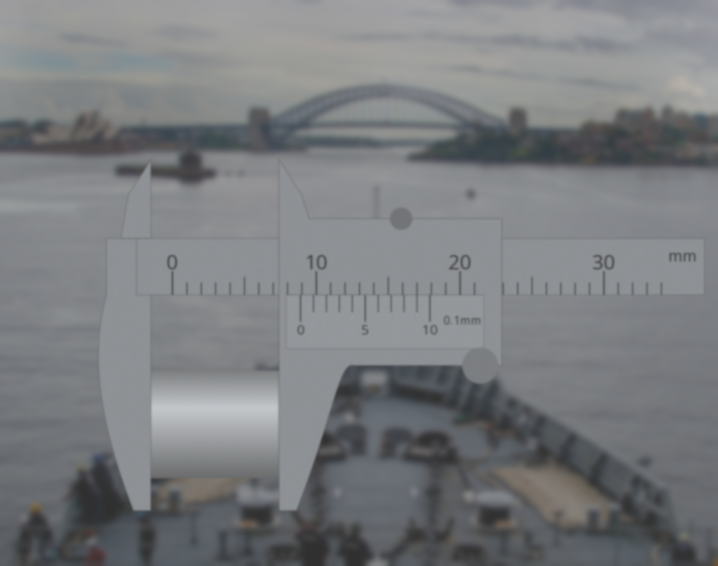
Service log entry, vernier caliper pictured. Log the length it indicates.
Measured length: 8.9 mm
